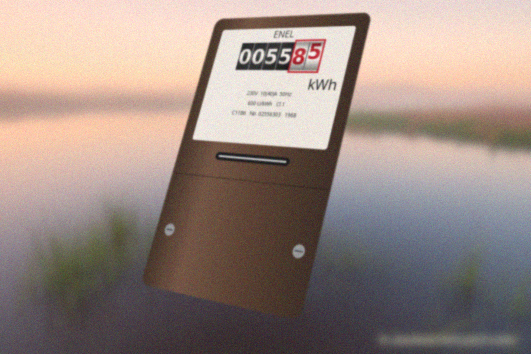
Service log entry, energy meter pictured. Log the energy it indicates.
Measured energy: 55.85 kWh
